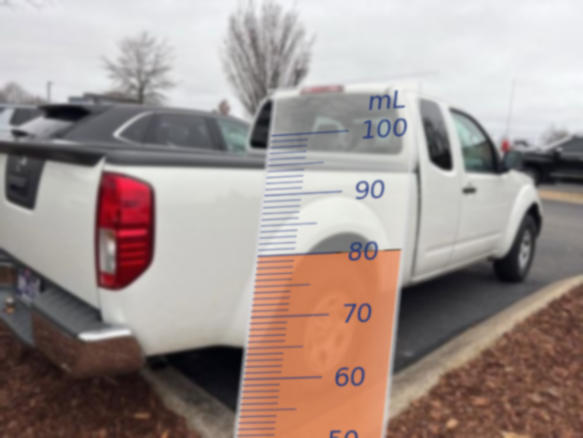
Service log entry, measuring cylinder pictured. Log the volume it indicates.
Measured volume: 80 mL
